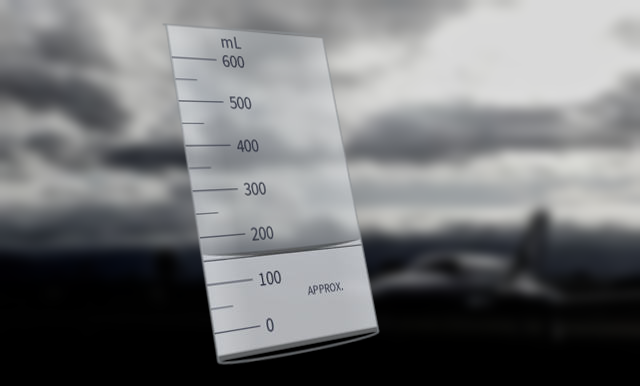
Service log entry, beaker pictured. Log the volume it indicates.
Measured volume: 150 mL
